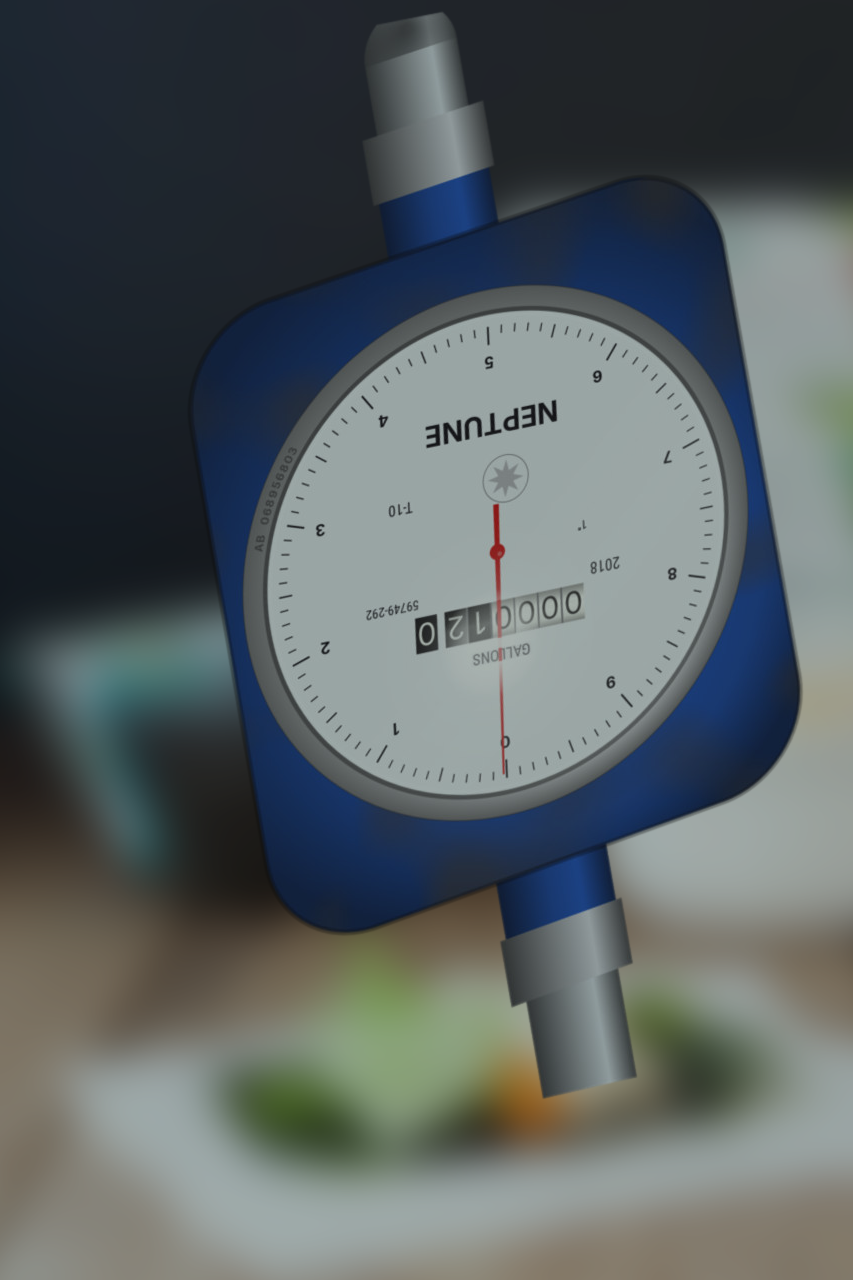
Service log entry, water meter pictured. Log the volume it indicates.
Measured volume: 120.0 gal
